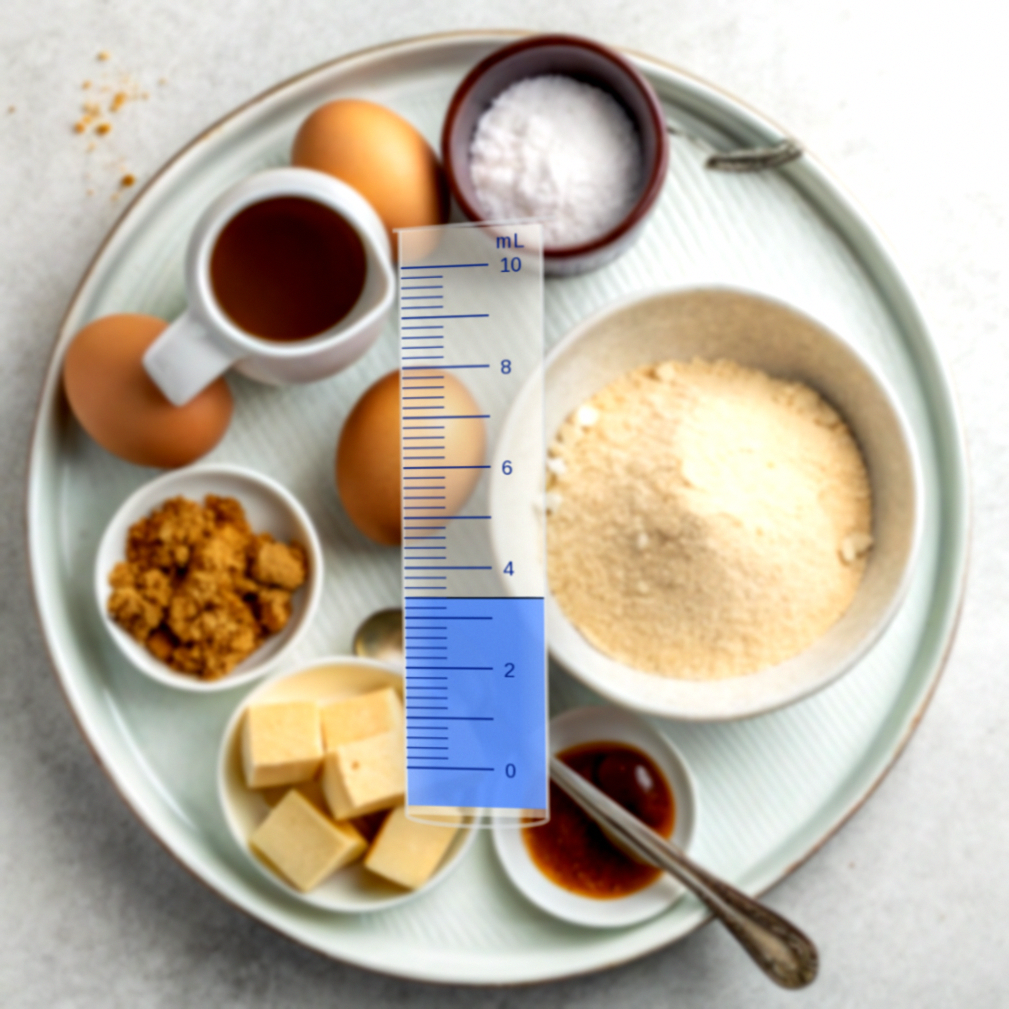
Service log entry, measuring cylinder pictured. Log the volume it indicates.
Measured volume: 3.4 mL
